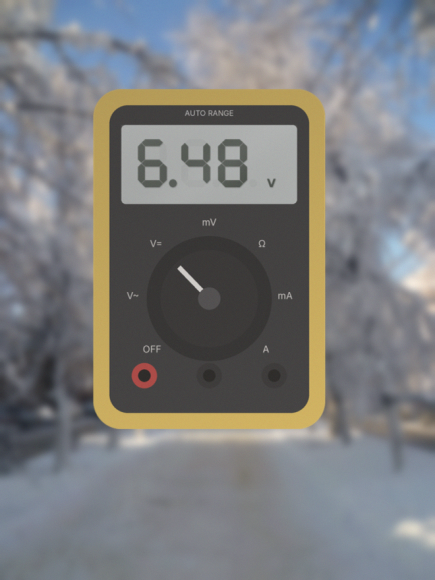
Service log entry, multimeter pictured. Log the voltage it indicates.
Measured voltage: 6.48 V
